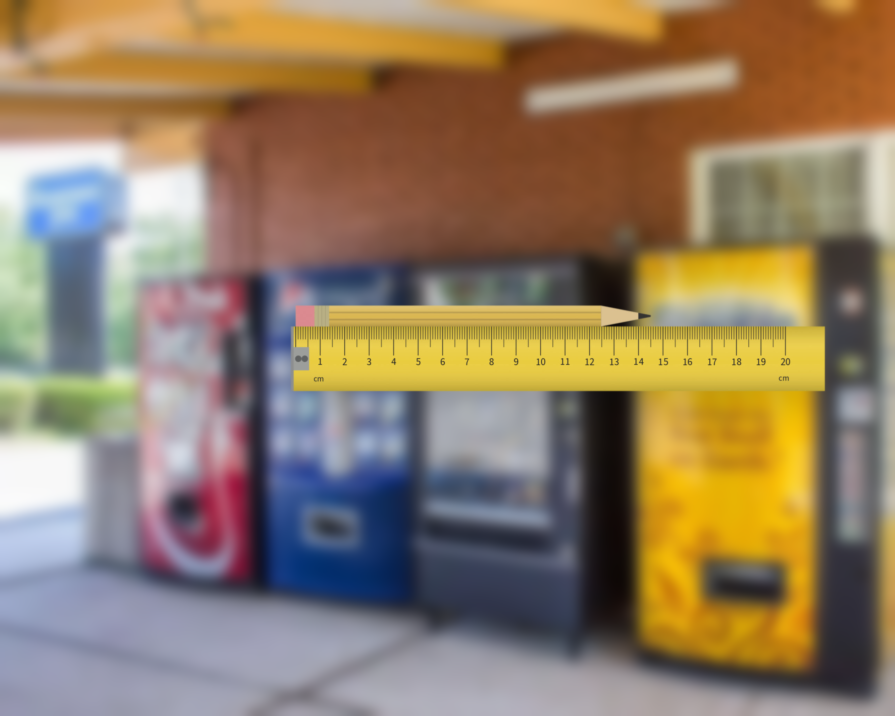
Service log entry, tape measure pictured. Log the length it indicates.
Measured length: 14.5 cm
